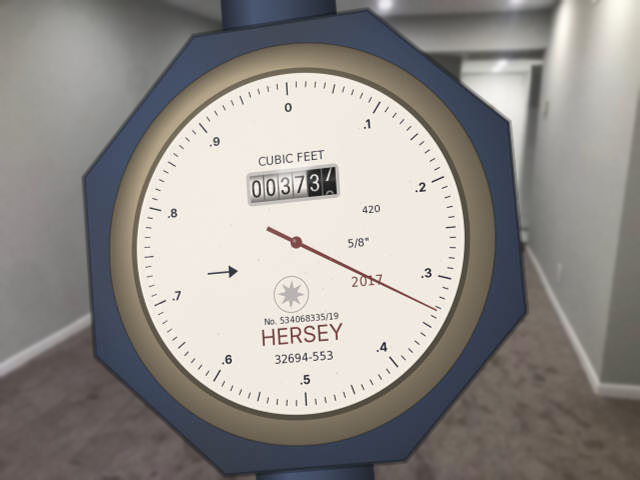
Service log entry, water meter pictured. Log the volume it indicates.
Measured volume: 3737.33 ft³
